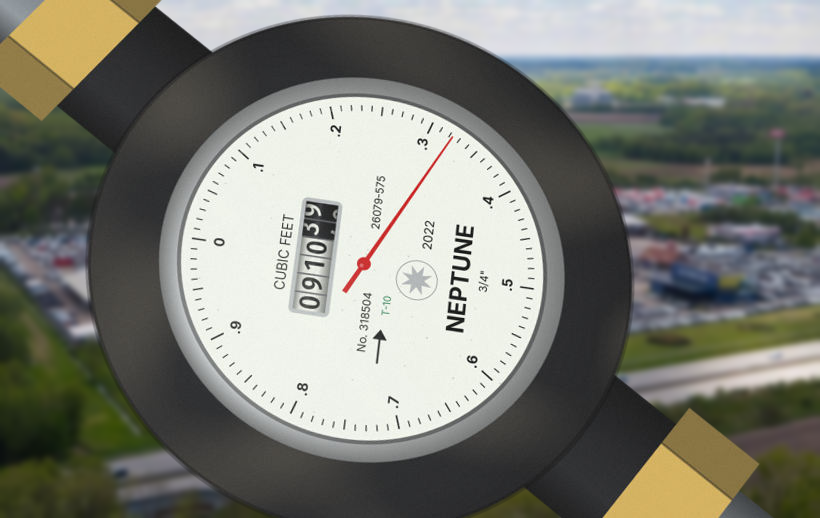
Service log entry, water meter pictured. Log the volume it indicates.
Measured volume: 91039.32 ft³
